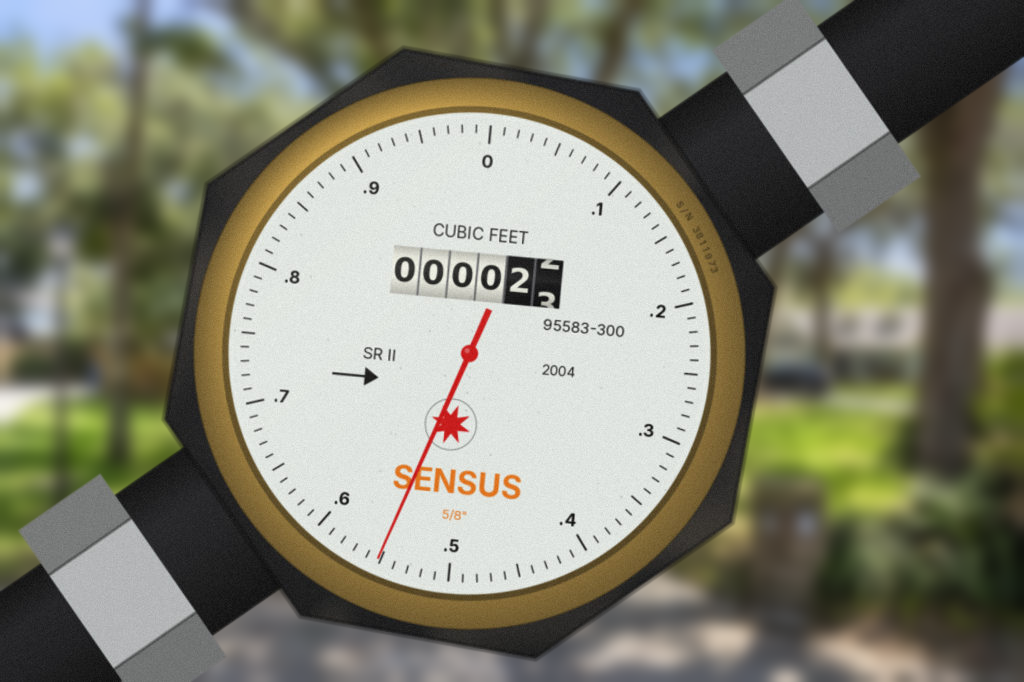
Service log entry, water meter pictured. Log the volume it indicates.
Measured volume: 22.55 ft³
